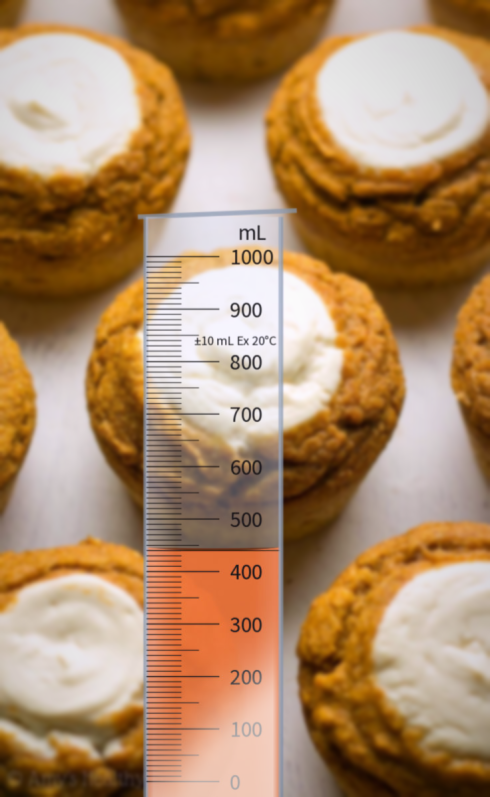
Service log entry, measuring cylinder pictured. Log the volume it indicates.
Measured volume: 440 mL
